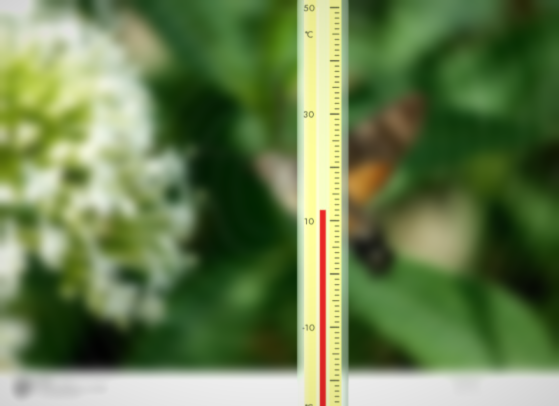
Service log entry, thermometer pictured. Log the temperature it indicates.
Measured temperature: 12 °C
